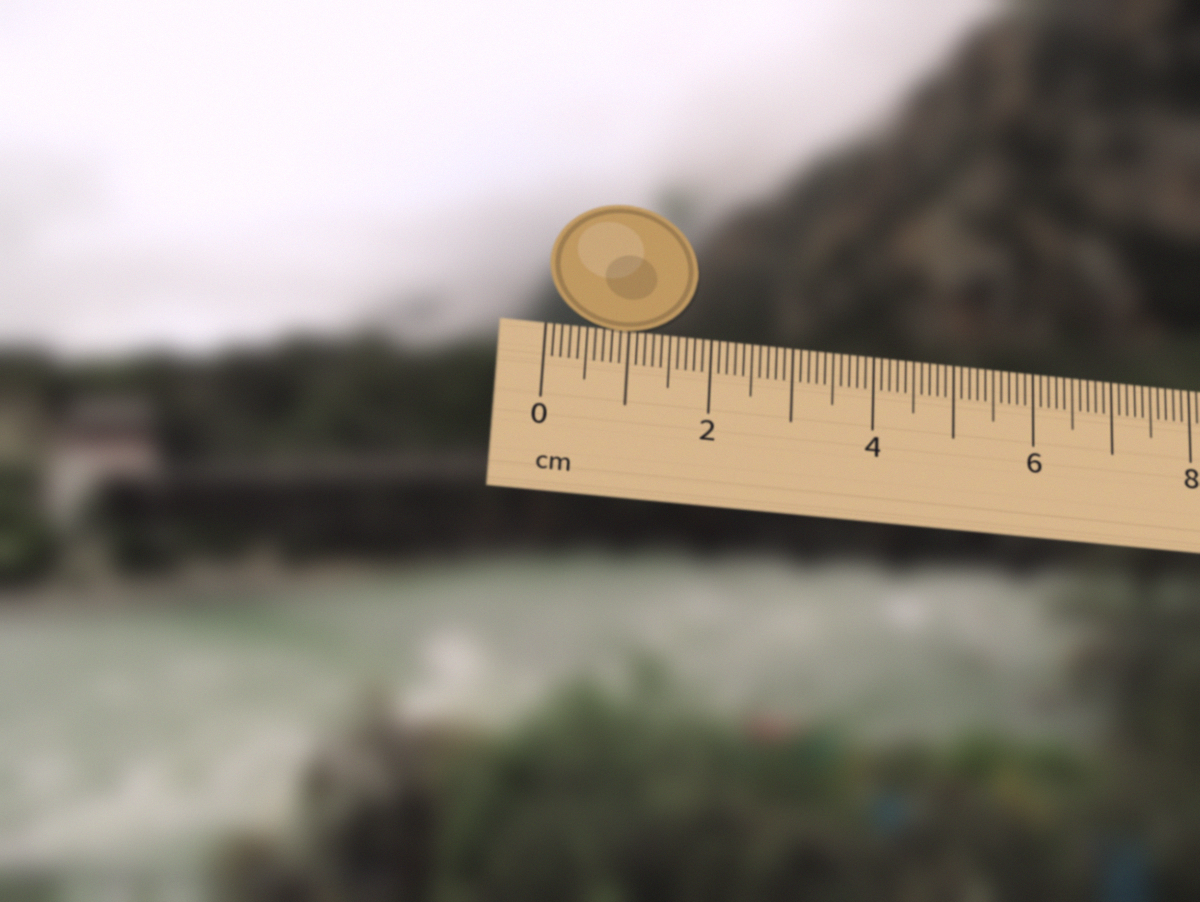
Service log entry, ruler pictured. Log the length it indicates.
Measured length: 1.8 cm
